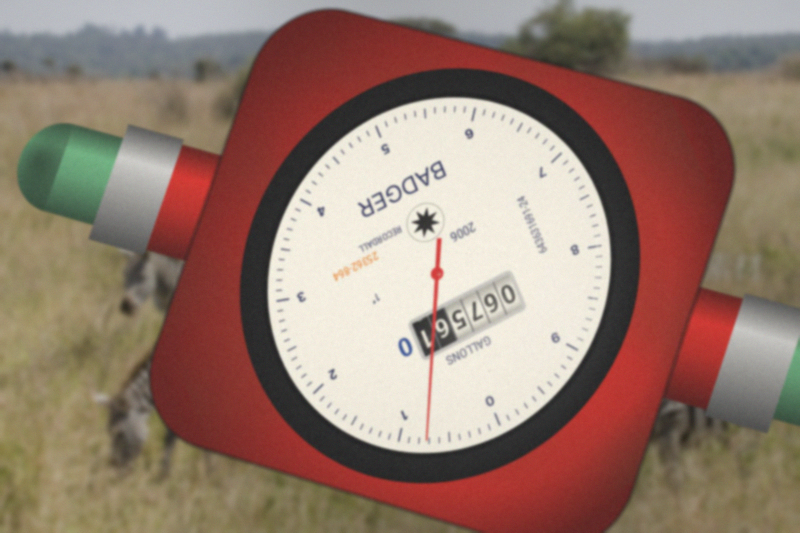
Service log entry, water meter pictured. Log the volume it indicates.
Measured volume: 675610.7 gal
